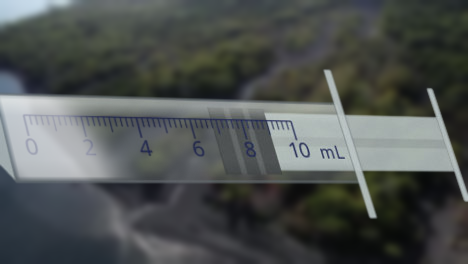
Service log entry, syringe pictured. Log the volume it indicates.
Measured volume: 6.8 mL
